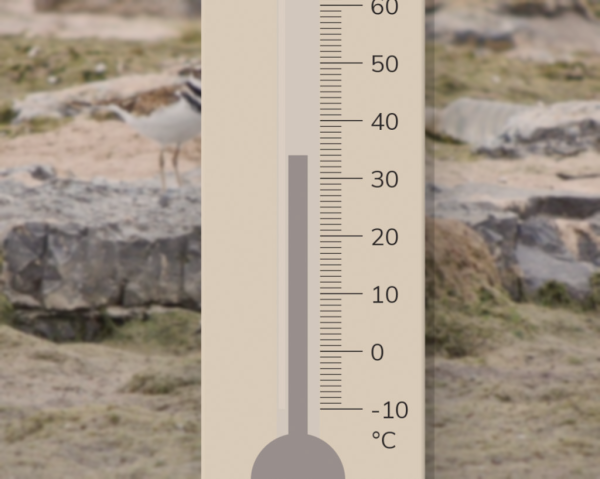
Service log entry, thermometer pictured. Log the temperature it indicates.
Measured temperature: 34 °C
